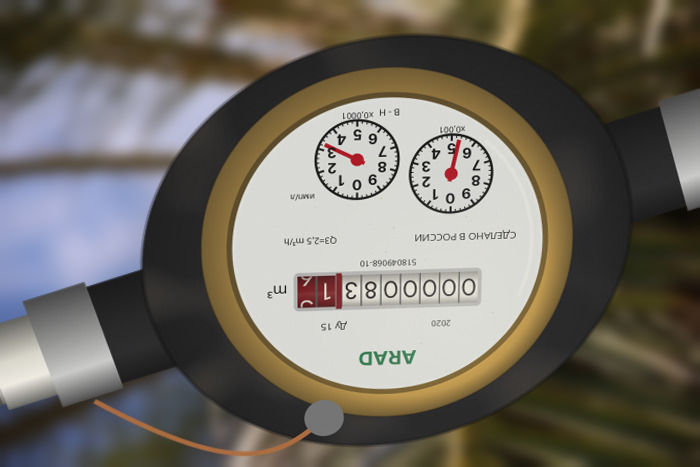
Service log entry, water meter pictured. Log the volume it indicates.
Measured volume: 83.1553 m³
